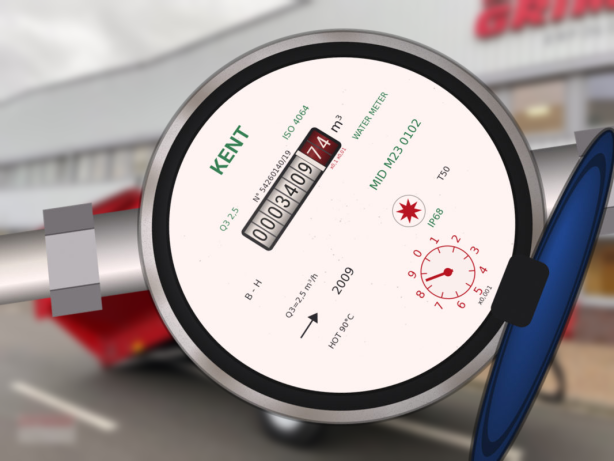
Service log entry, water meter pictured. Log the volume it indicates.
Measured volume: 3409.748 m³
